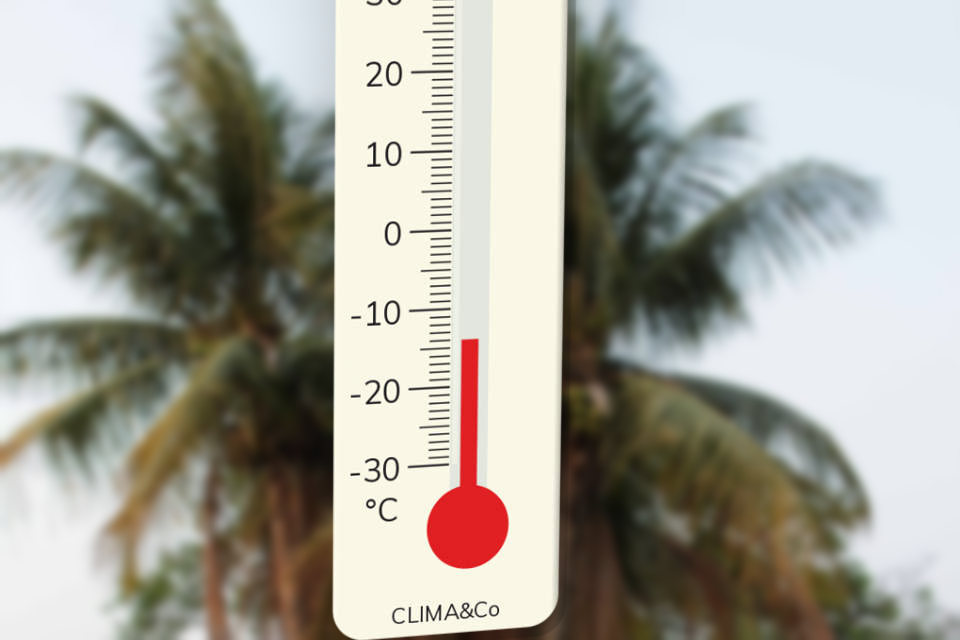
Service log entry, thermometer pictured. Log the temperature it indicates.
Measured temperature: -14 °C
